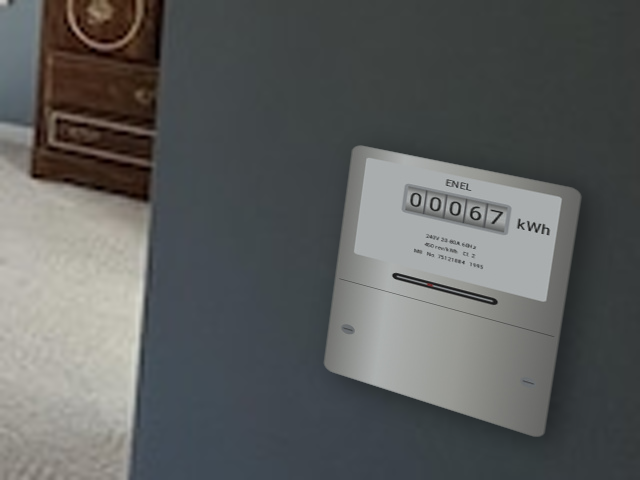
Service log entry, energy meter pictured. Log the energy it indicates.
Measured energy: 67 kWh
